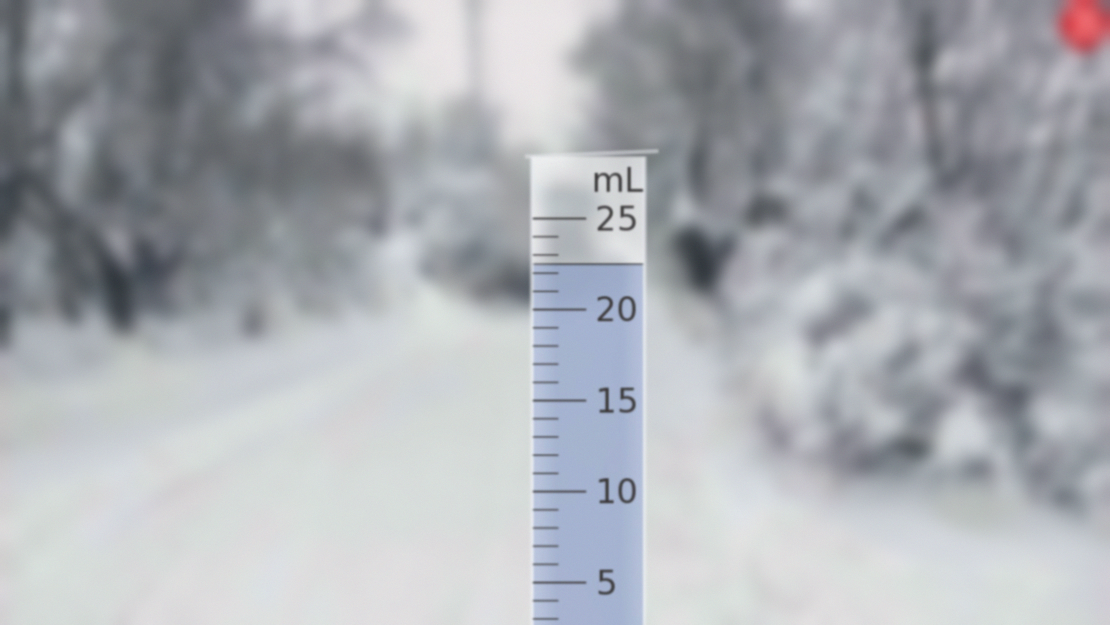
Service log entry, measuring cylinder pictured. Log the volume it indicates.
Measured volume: 22.5 mL
